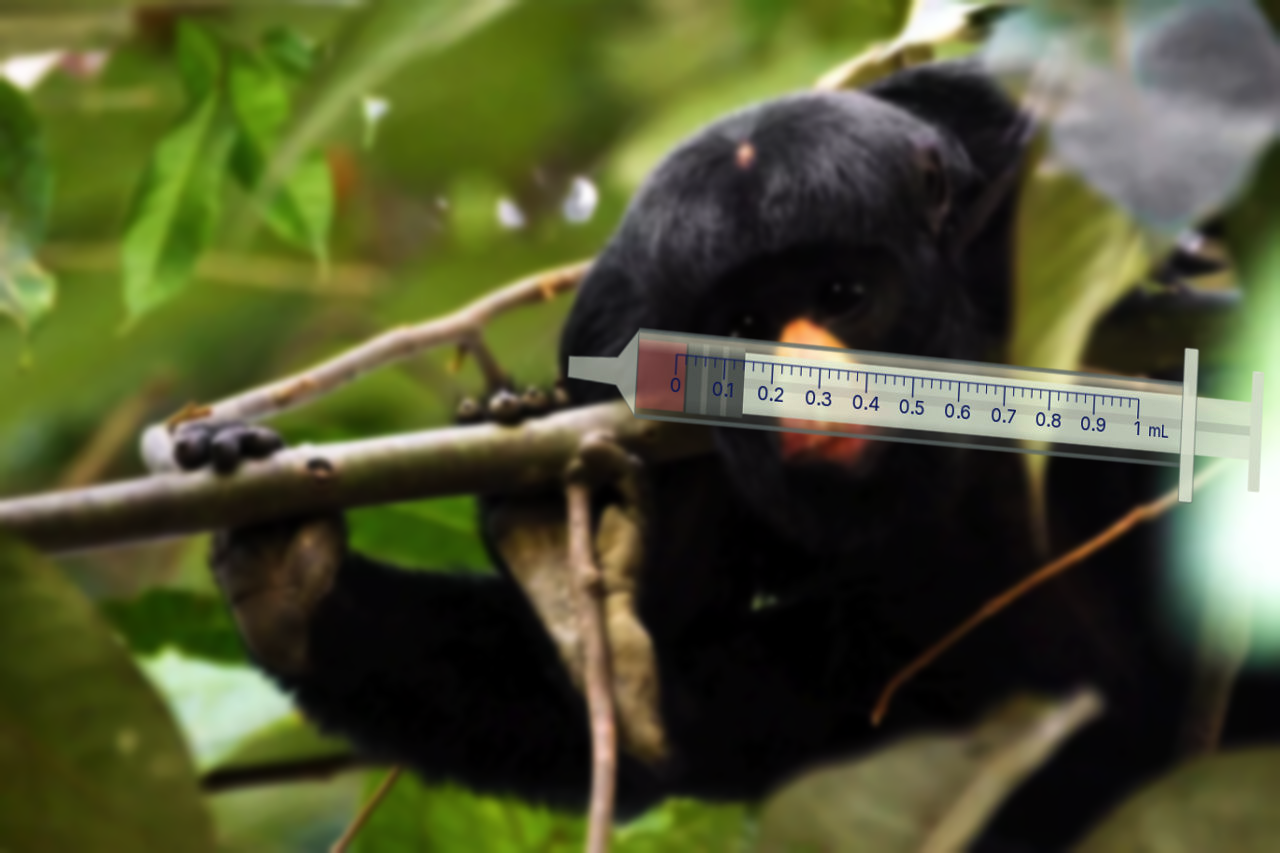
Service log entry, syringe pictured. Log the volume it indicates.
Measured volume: 0.02 mL
